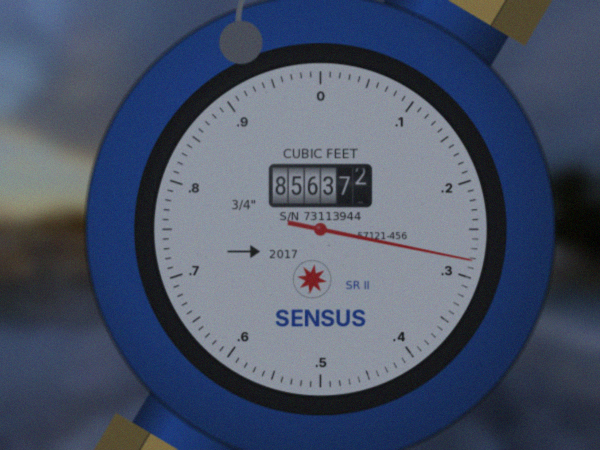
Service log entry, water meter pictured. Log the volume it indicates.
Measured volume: 856372.28 ft³
